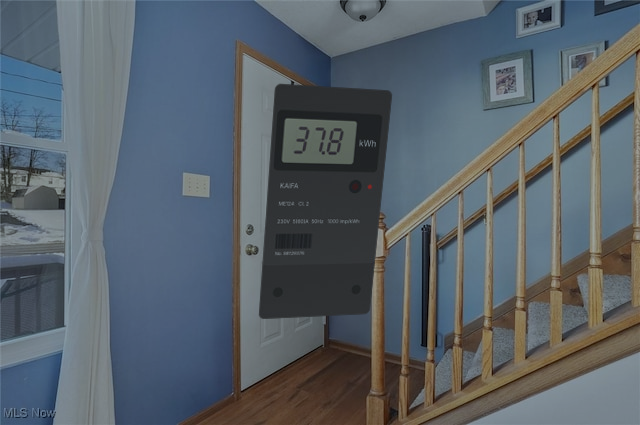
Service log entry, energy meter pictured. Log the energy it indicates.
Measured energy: 37.8 kWh
